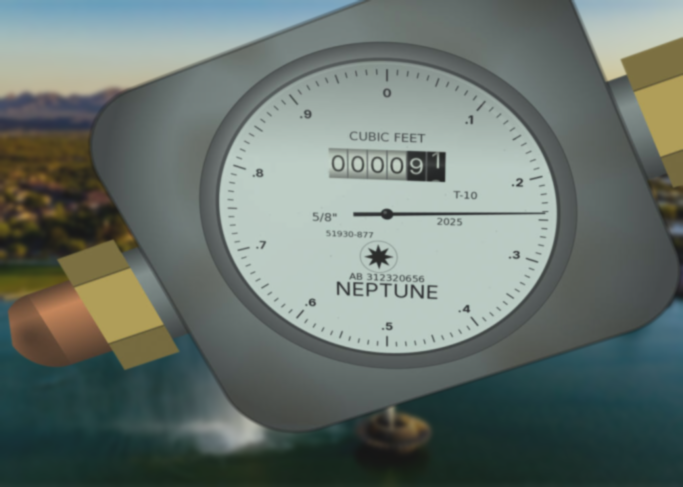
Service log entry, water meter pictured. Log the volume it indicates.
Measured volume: 91.24 ft³
